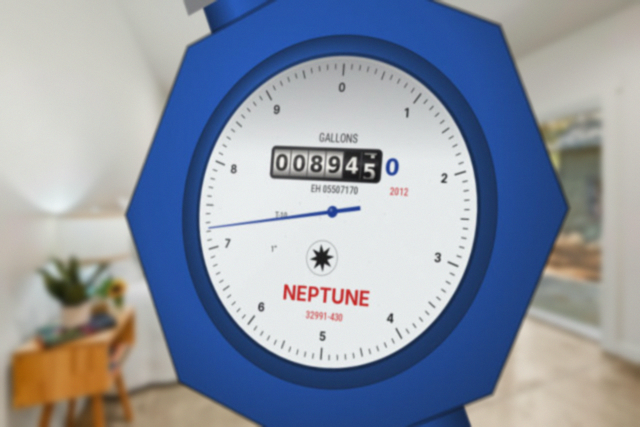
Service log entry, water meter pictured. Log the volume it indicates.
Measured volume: 89447.2 gal
